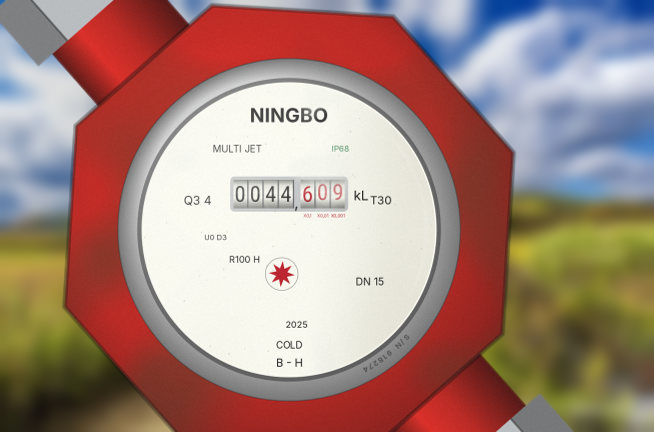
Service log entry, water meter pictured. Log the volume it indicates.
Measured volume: 44.609 kL
